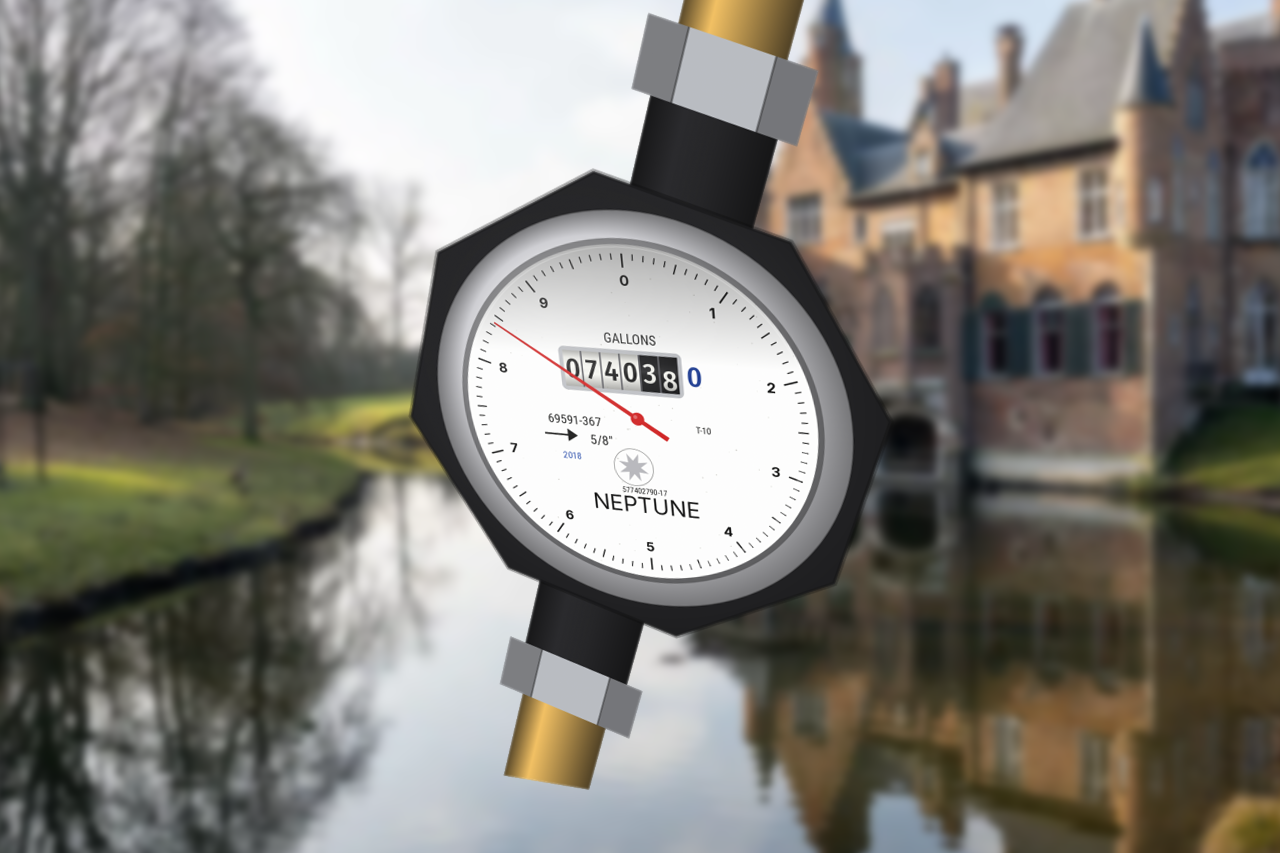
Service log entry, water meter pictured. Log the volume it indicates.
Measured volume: 740378.4 gal
